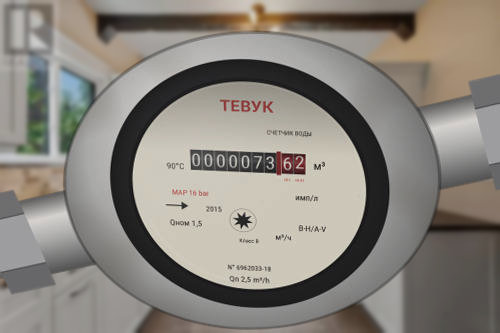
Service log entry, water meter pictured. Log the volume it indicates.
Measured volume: 73.62 m³
